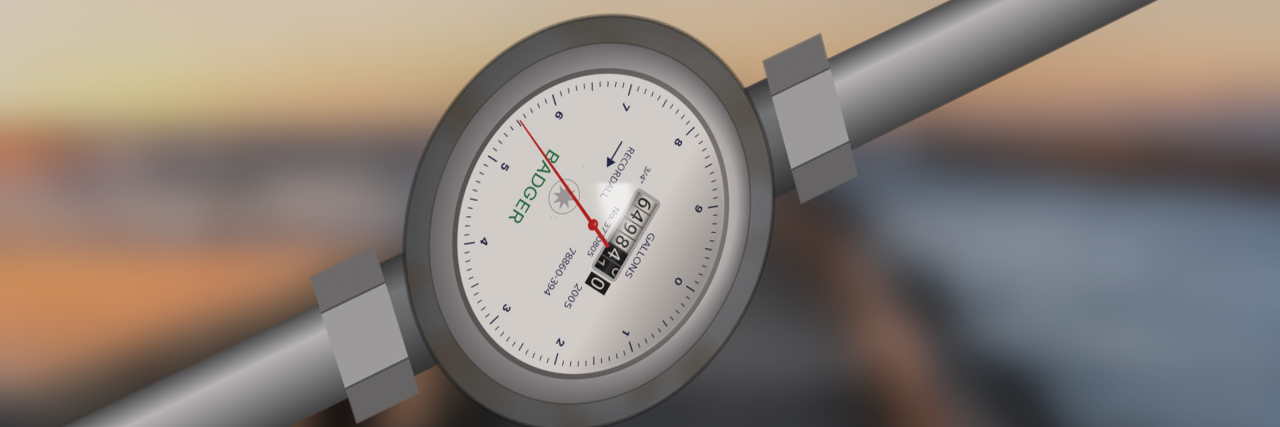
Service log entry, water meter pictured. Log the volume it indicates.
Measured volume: 6498405.5 gal
